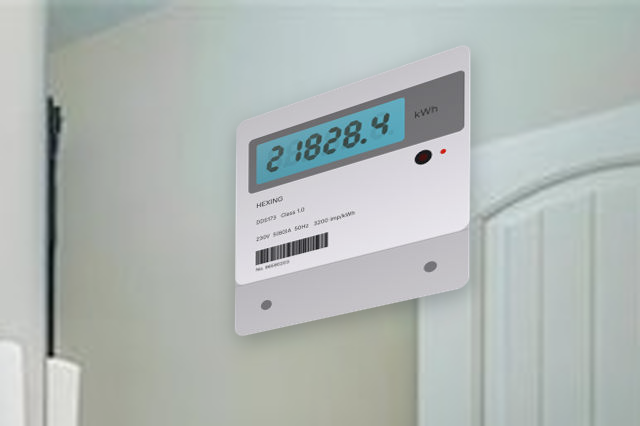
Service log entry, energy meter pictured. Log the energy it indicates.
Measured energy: 21828.4 kWh
